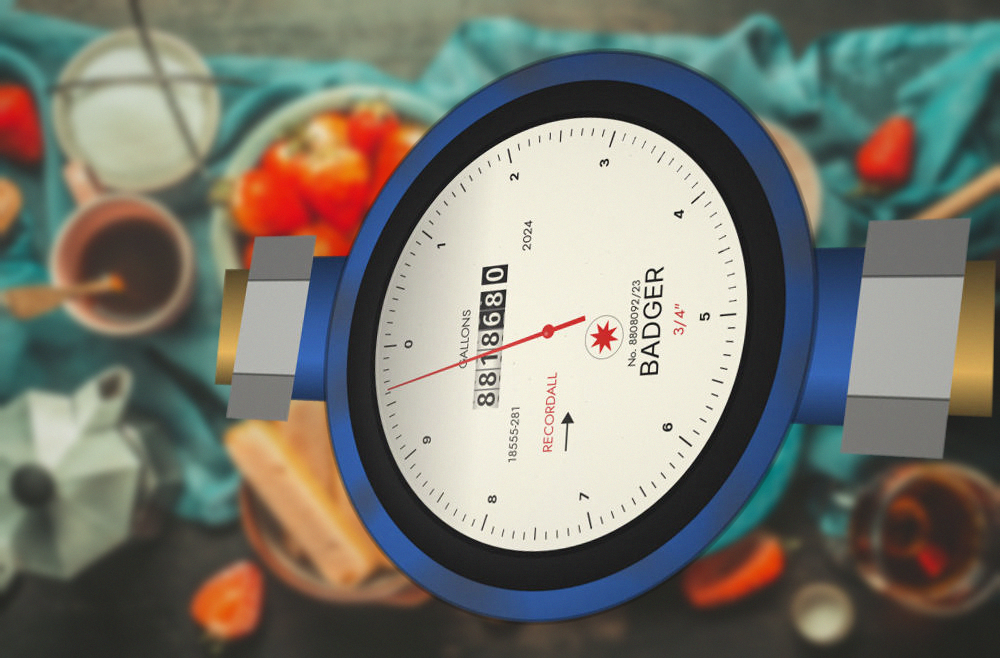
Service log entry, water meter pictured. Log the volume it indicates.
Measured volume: 8818679.6 gal
